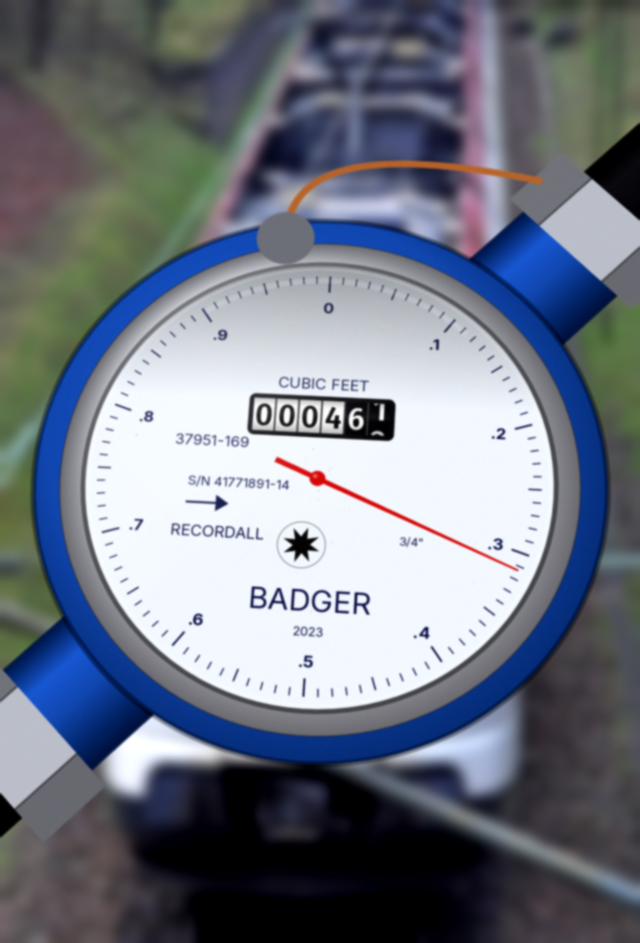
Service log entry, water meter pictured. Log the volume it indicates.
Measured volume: 461.31 ft³
